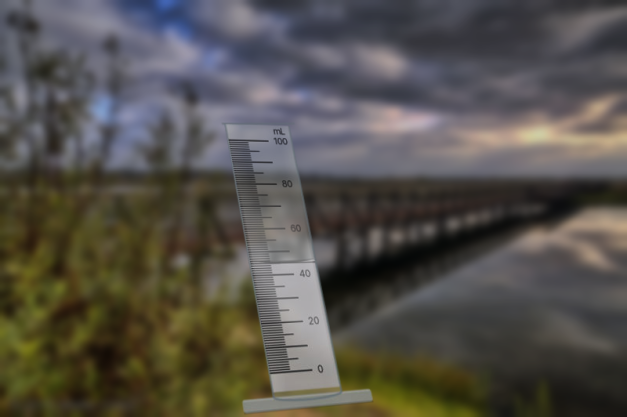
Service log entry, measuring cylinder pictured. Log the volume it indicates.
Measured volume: 45 mL
